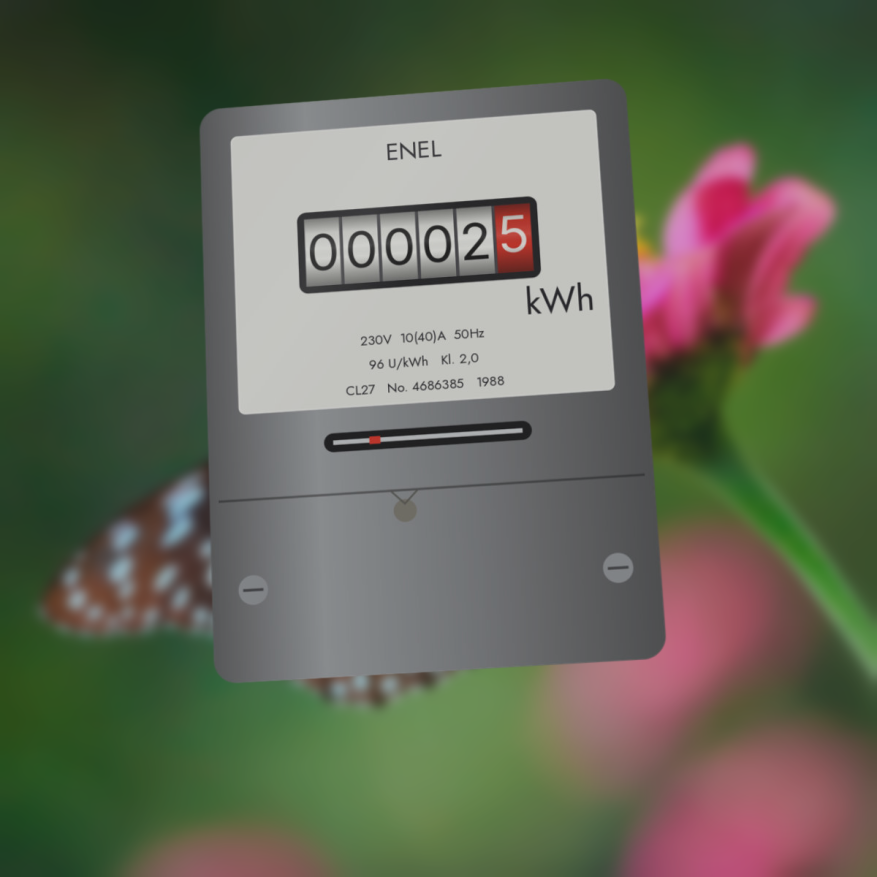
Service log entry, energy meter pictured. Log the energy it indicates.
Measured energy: 2.5 kWh
